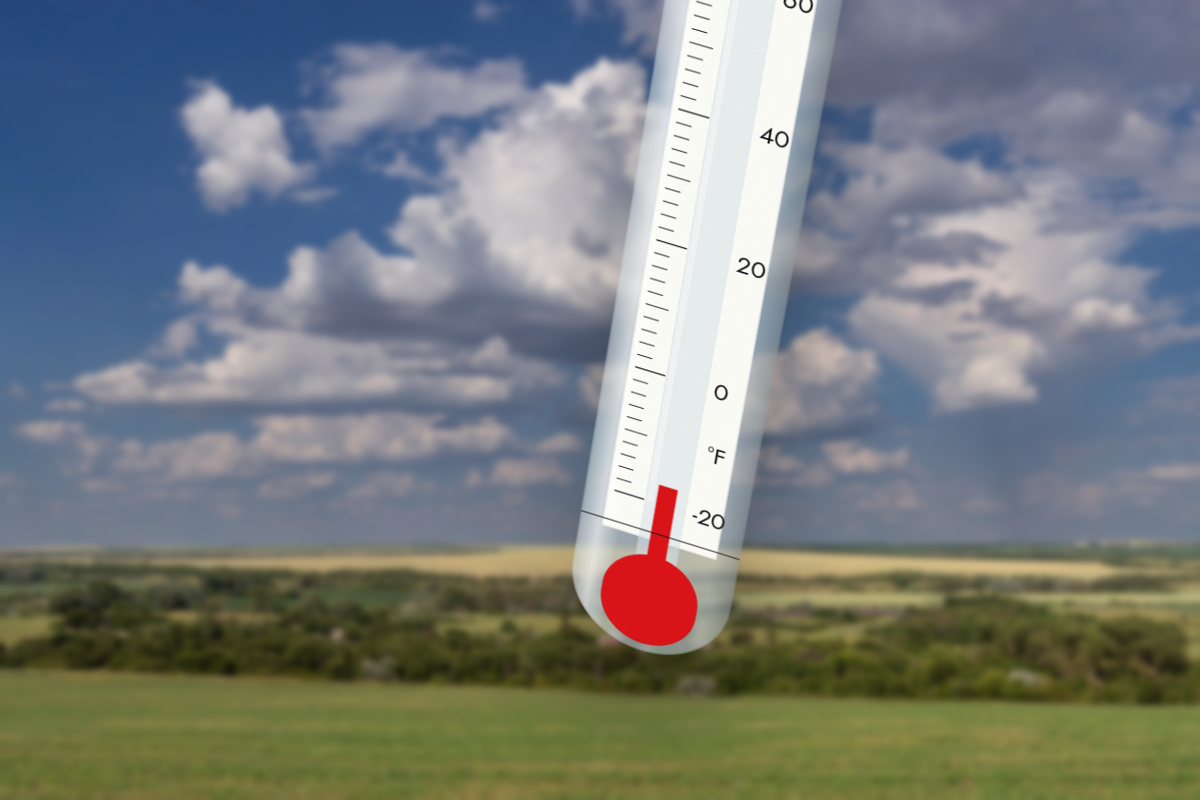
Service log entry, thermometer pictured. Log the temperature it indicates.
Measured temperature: -17 °F
